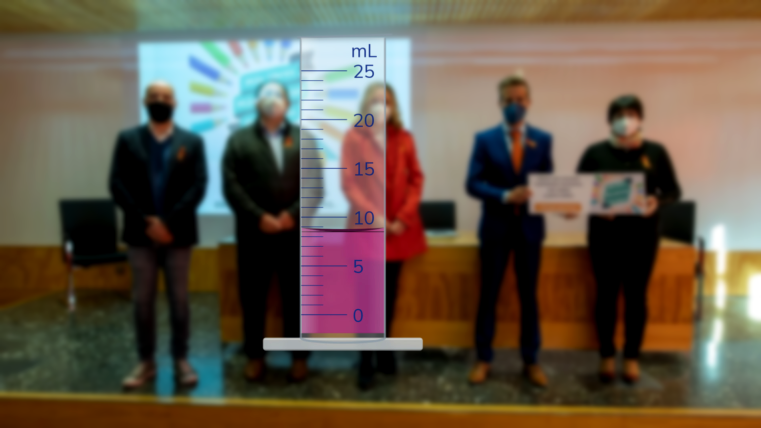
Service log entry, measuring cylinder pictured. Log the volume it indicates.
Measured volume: 8.5 mL
